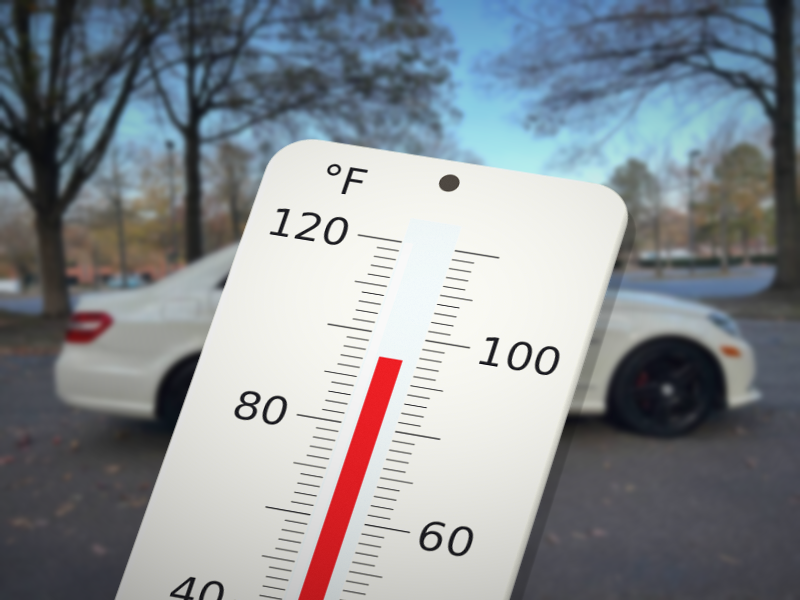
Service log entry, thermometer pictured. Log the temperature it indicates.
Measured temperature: 95 °F
